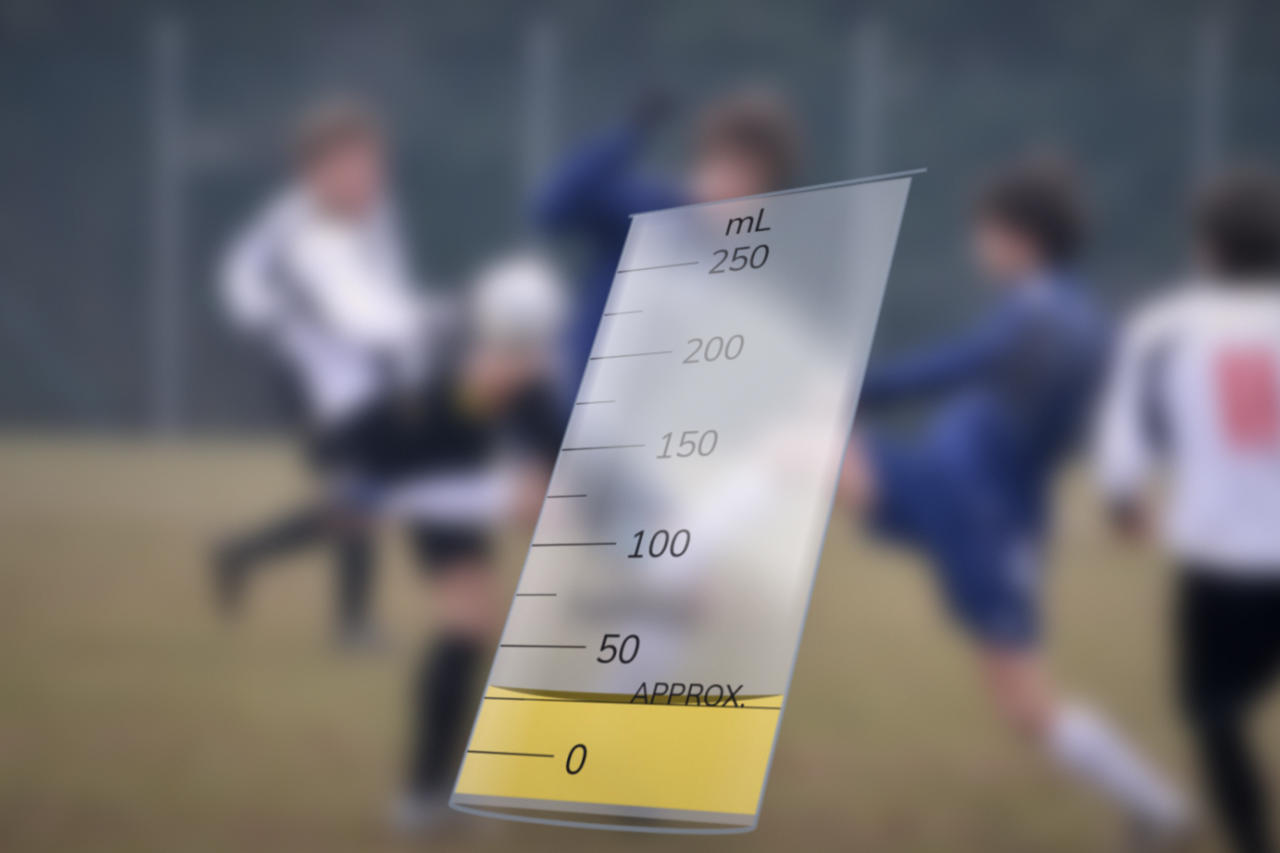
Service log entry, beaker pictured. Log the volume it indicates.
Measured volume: 25 mL
